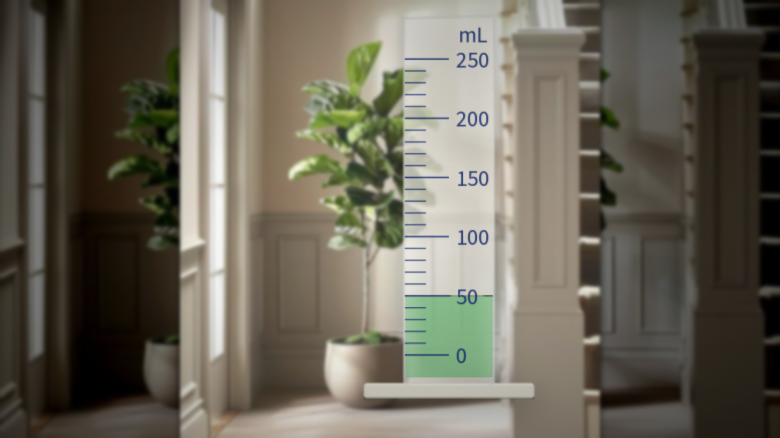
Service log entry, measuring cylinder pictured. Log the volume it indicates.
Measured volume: 50 mL
